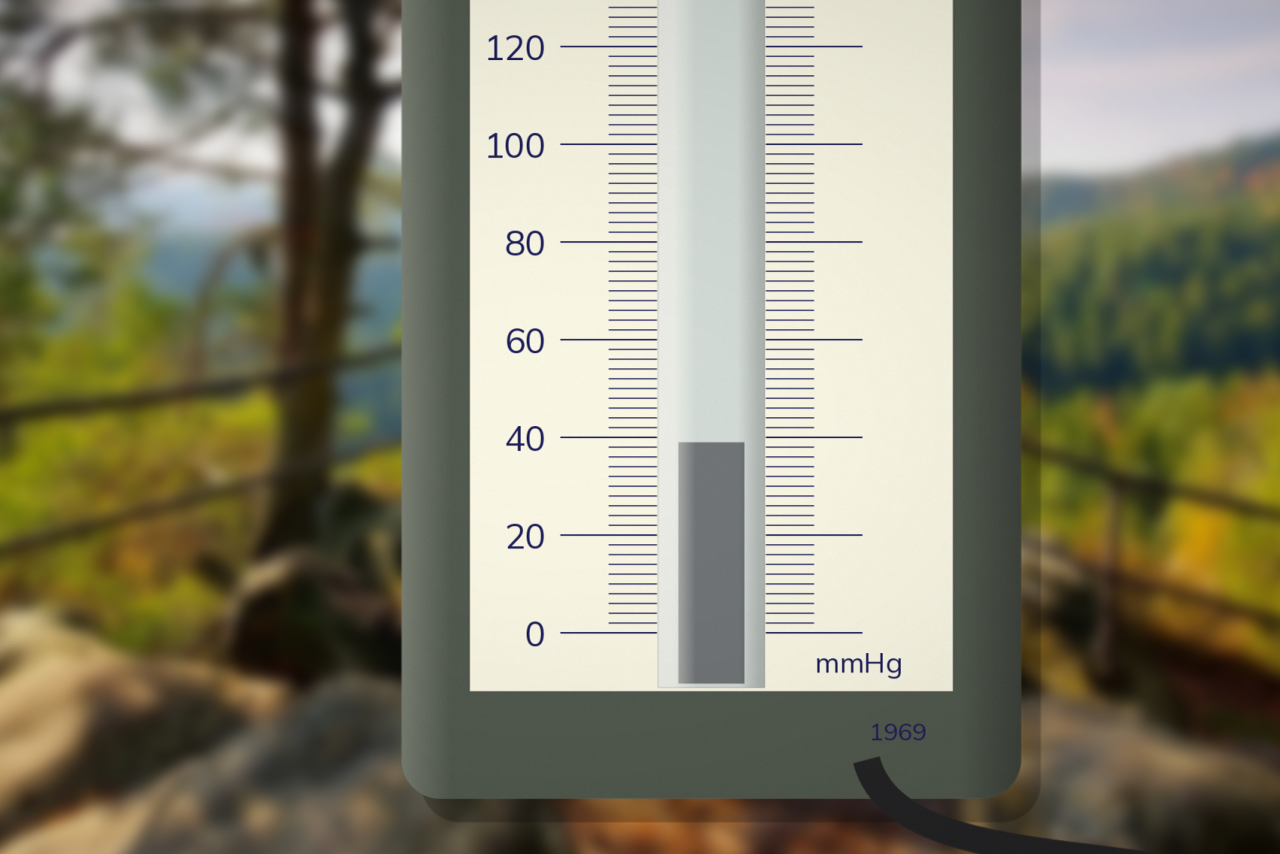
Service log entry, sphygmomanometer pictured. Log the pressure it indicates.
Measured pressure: 39 mmHg
